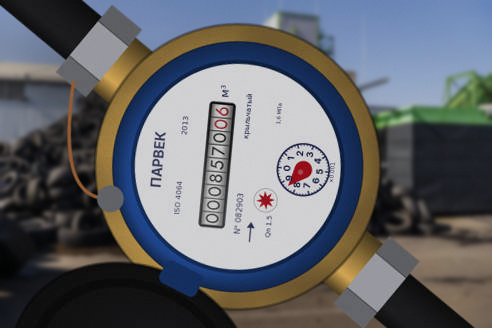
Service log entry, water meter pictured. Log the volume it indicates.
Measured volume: 8570.068 m³
